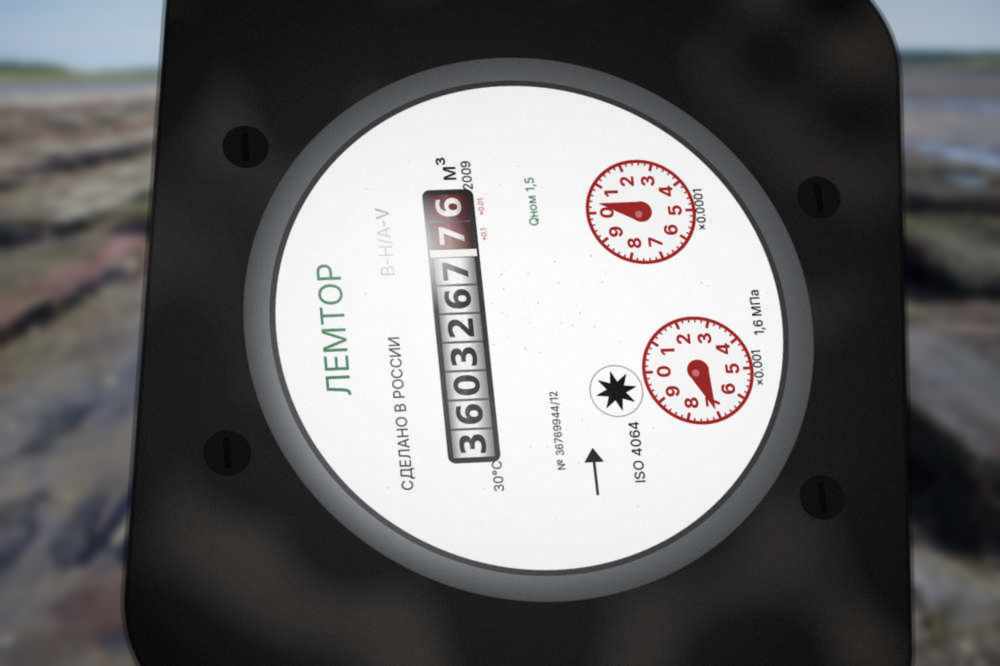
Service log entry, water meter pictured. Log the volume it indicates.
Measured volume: 3603267.7670 m³
